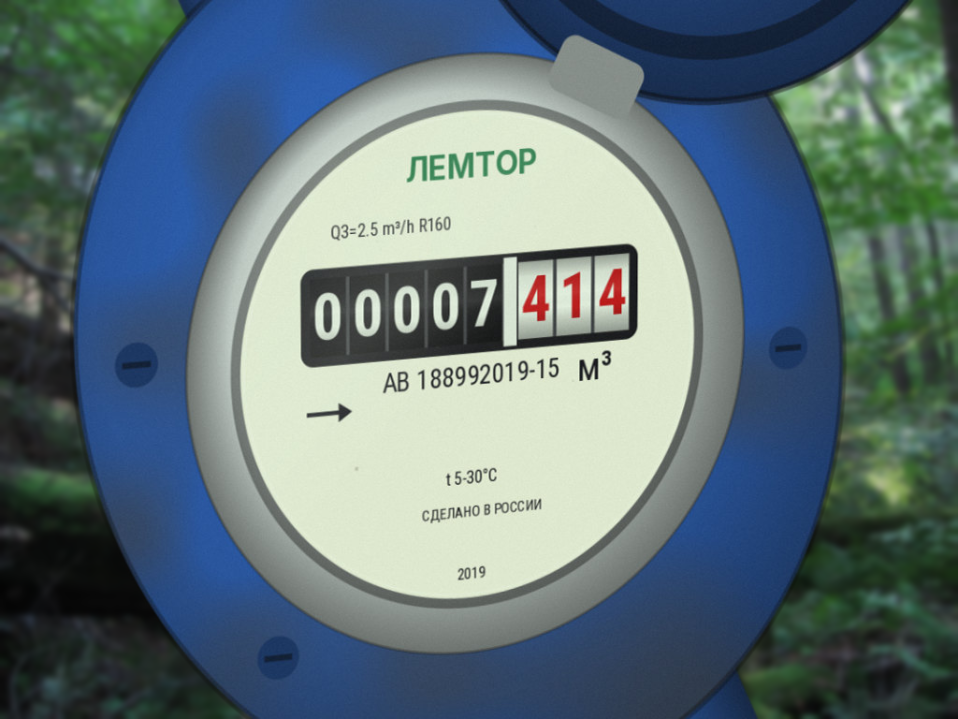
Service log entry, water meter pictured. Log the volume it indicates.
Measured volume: 7.414 m³
